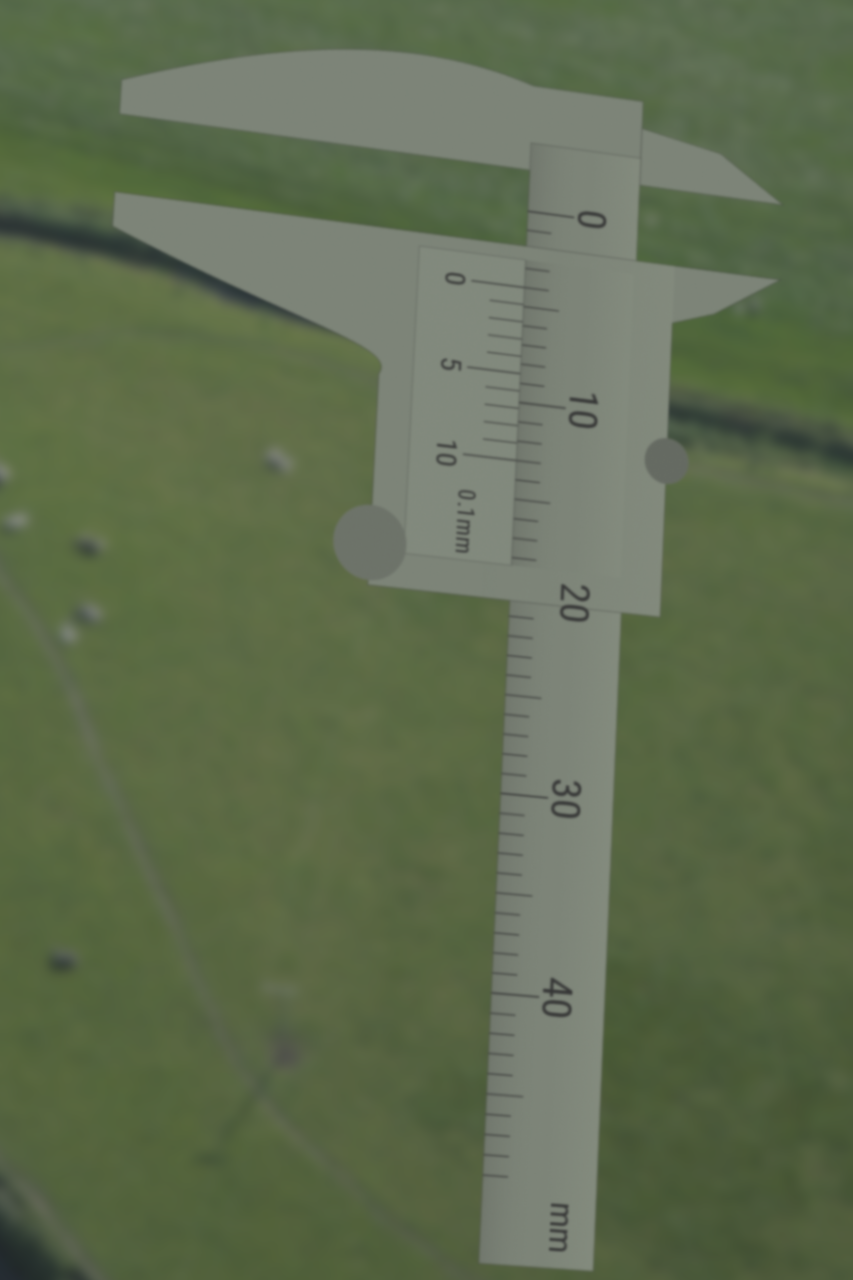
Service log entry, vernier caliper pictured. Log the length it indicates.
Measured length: 4.0 mm
